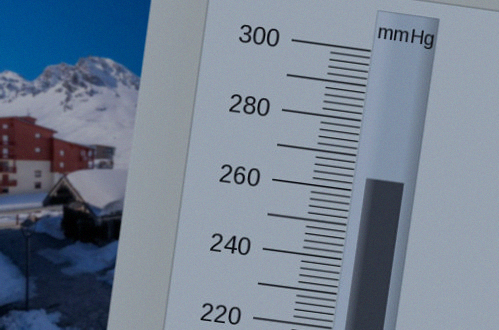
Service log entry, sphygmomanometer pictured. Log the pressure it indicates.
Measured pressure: 264 mmHg
